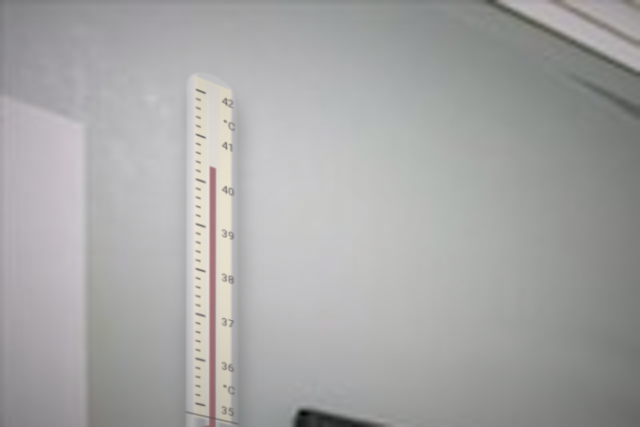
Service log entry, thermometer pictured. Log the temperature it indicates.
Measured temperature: 40.4 °C
